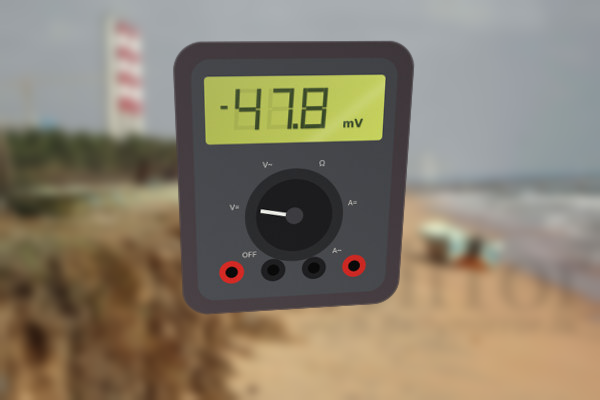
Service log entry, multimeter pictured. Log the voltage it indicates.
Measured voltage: -47.8 mV
